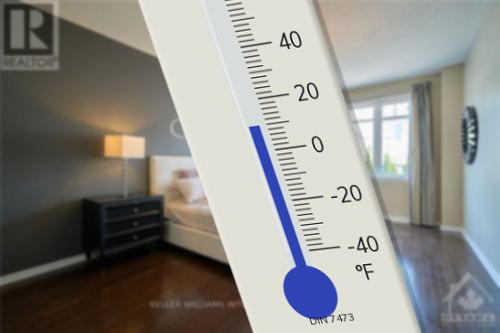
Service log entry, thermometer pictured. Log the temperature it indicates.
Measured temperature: 10 °F
